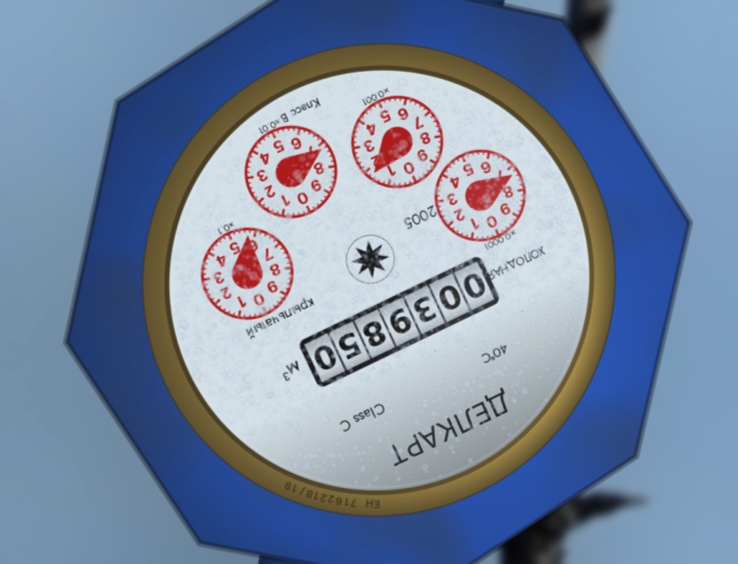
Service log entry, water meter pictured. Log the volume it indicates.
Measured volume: 39850.5717 m³
